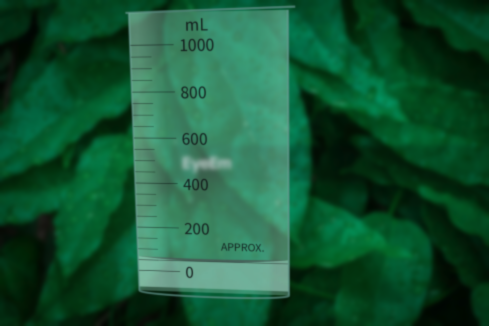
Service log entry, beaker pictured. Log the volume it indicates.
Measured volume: 50 mL
